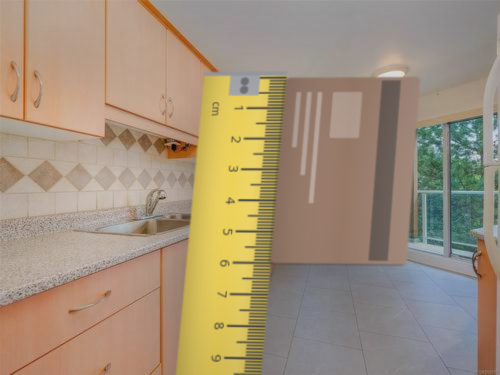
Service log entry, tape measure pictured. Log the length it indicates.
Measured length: 6 cm
